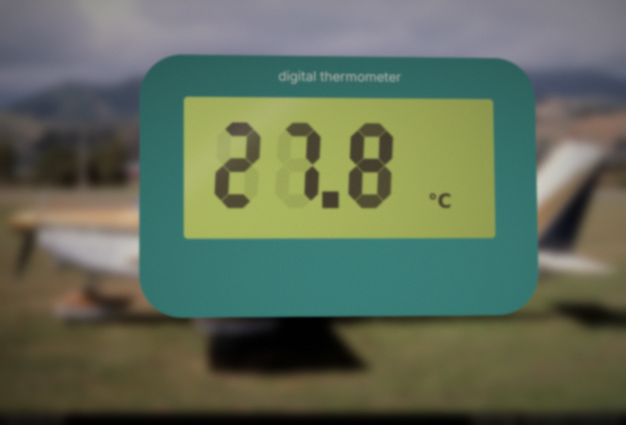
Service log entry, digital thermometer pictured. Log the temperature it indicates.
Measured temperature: 27.8 °C
